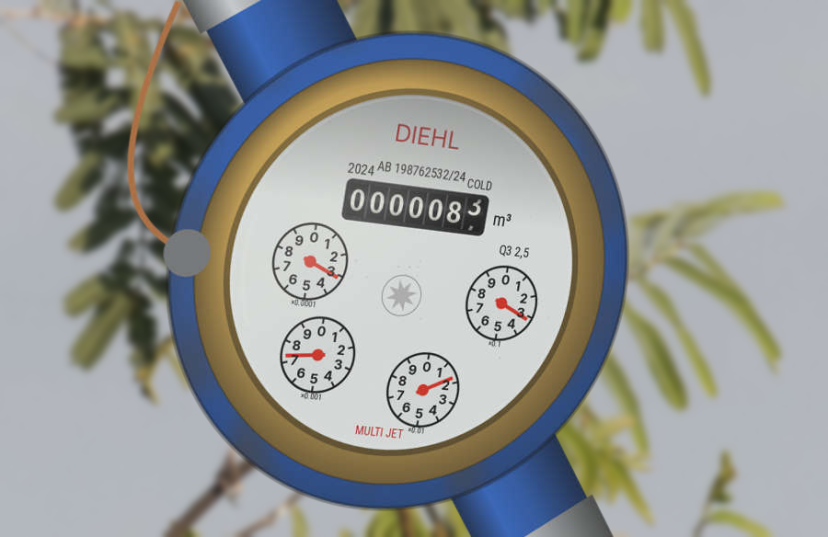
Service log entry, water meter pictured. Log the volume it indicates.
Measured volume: 83.3173 m³
